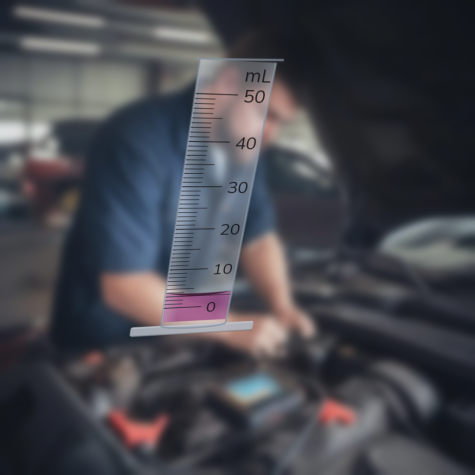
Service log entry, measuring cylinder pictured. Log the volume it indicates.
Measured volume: 3 mL
